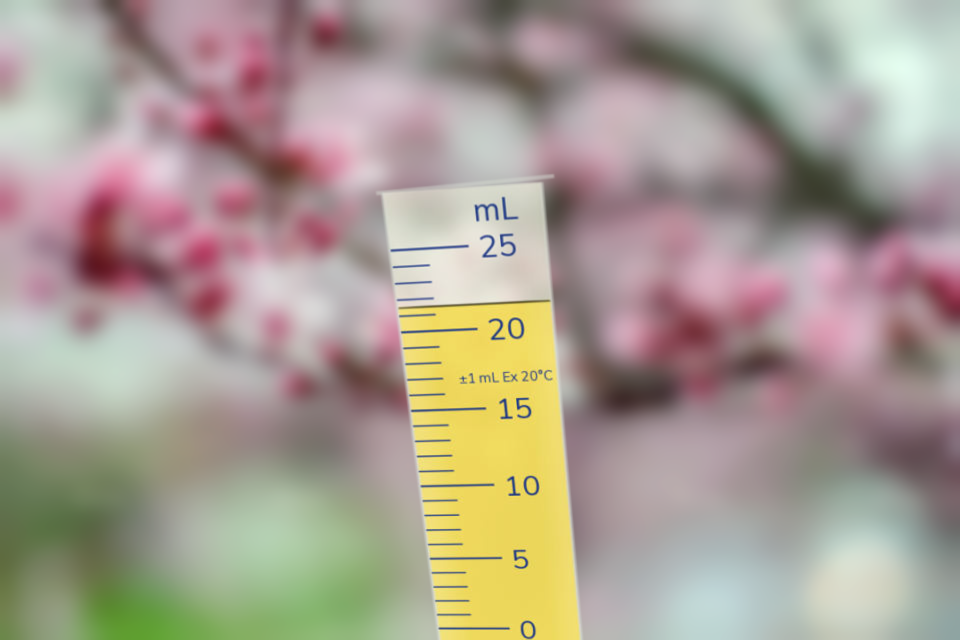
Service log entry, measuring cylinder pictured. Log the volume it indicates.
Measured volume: 21.5 mL
